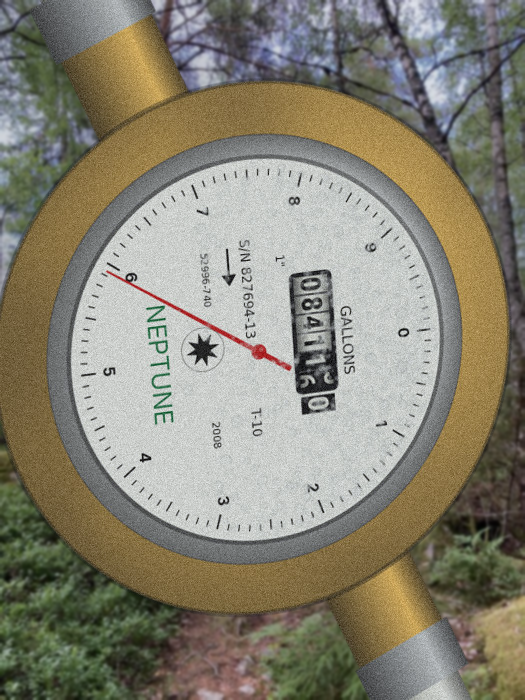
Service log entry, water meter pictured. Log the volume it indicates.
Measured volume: 841155.9 gal
